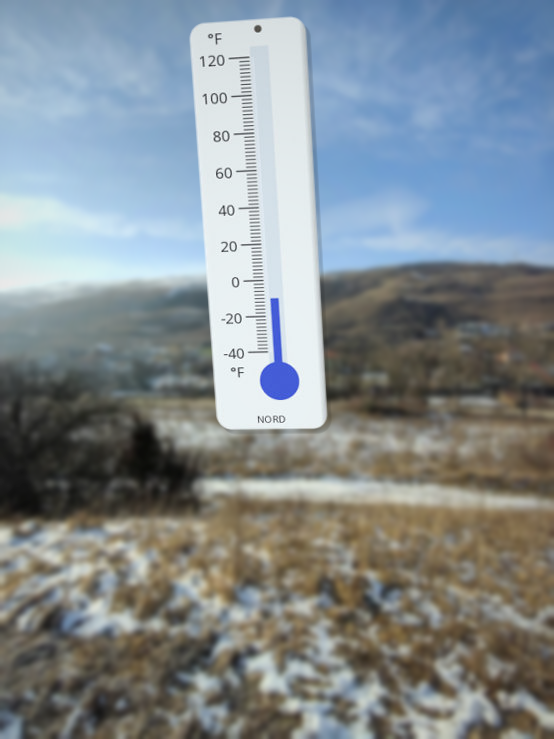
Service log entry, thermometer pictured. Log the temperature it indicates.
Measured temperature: -10 °F
